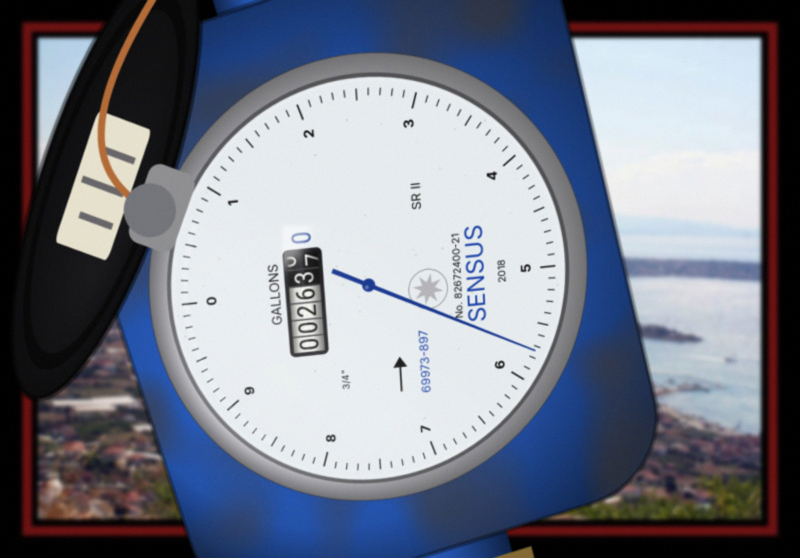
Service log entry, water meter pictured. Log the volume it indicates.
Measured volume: 26365.7 gal
